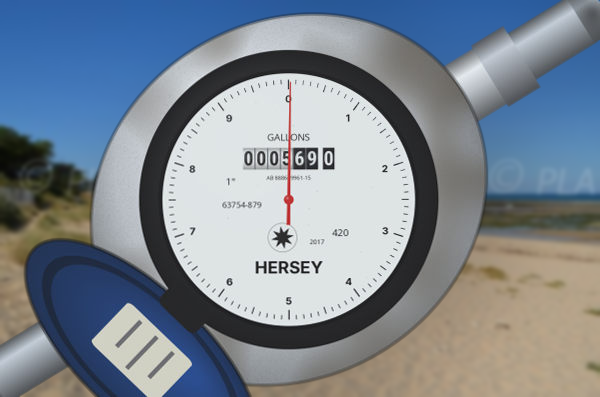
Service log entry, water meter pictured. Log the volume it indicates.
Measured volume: 5690.0 gal
